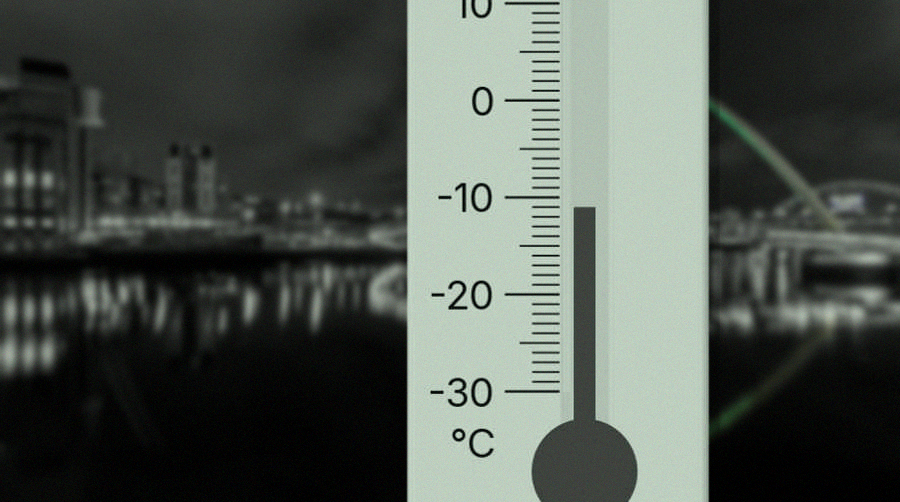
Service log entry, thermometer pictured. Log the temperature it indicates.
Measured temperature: -11 °C
